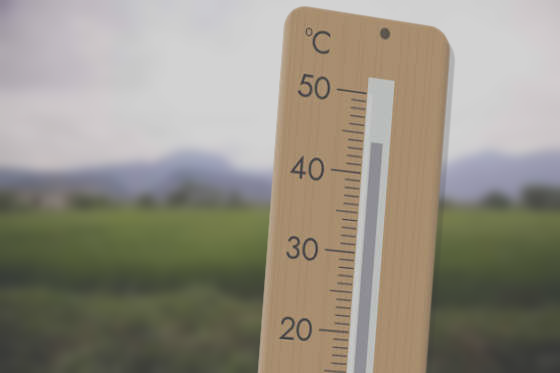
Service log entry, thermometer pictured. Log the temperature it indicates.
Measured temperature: 44 °C
